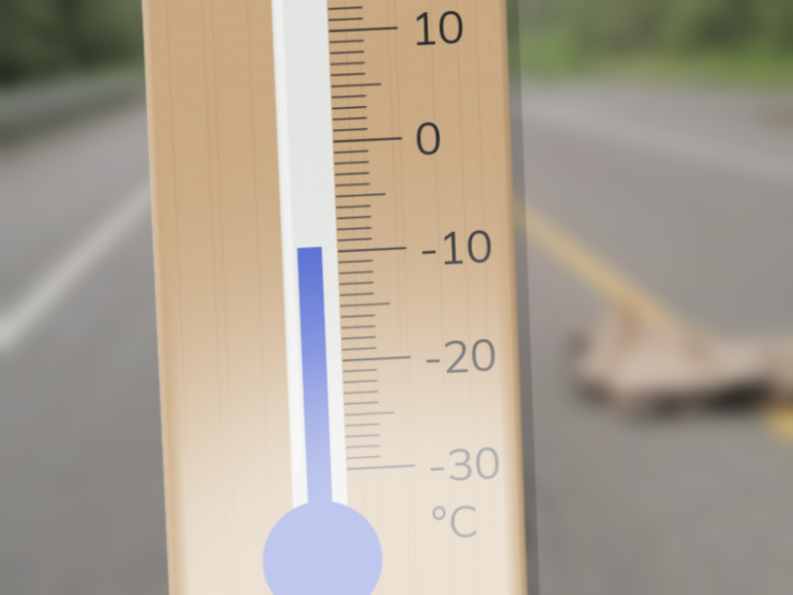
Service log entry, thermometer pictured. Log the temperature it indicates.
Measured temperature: -9.5 °C
